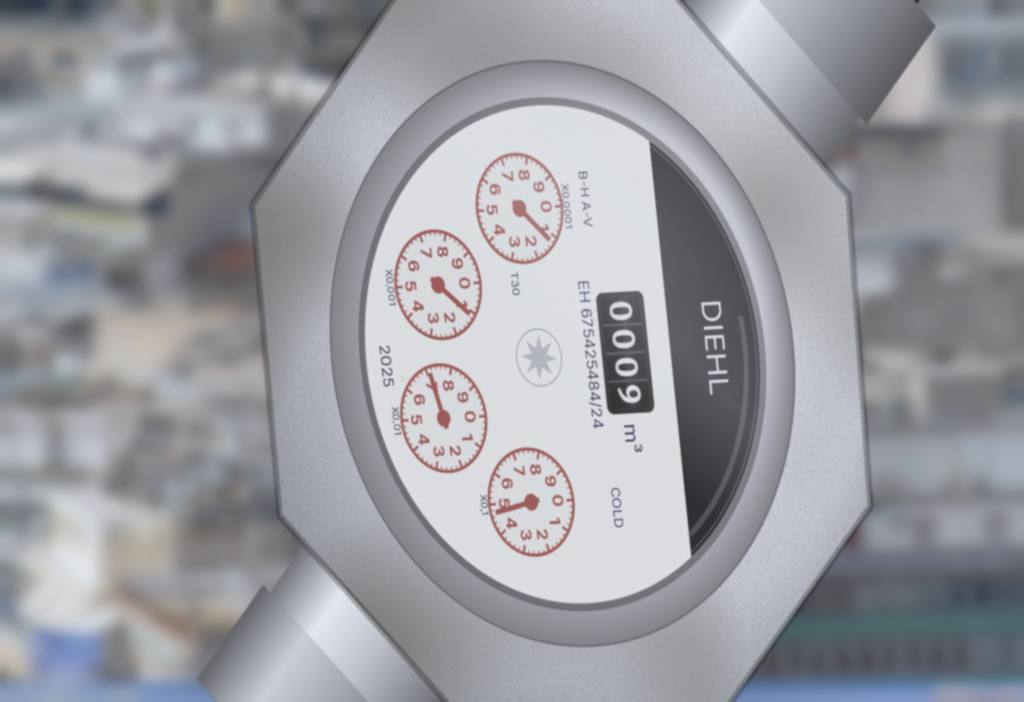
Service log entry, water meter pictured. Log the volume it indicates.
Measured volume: 9.4711 m³
